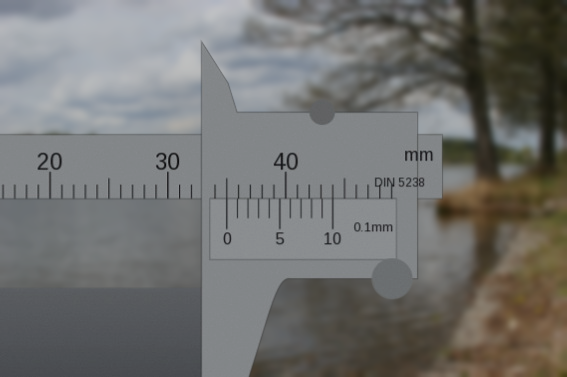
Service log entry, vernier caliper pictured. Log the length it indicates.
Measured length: 35.0 mm
